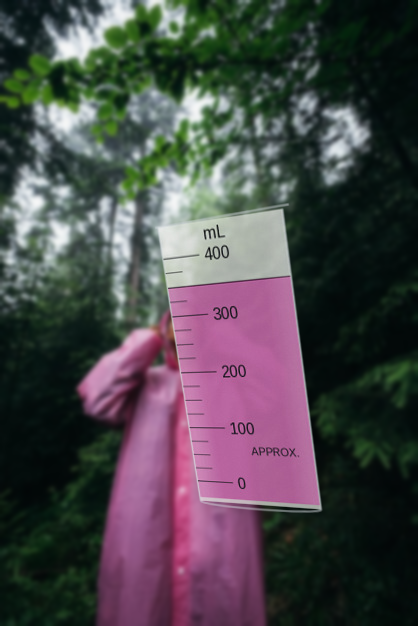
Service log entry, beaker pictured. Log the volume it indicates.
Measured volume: 350 mL
